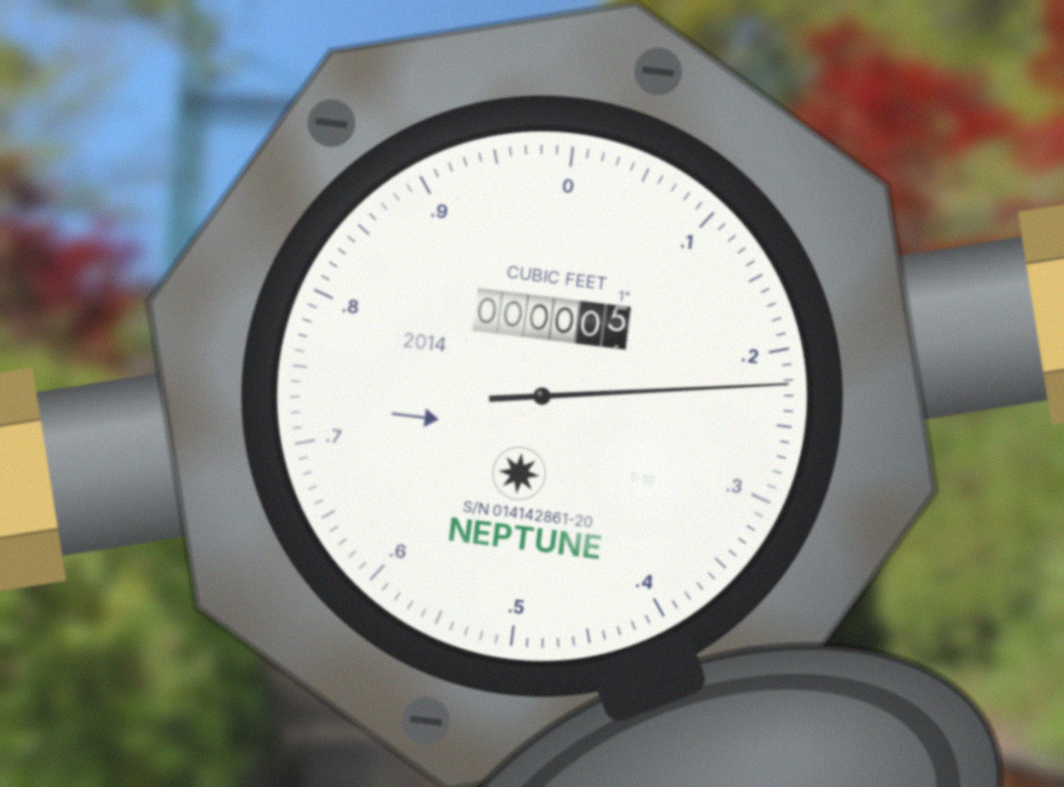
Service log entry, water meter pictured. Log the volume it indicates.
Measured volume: 5.22 ft³
